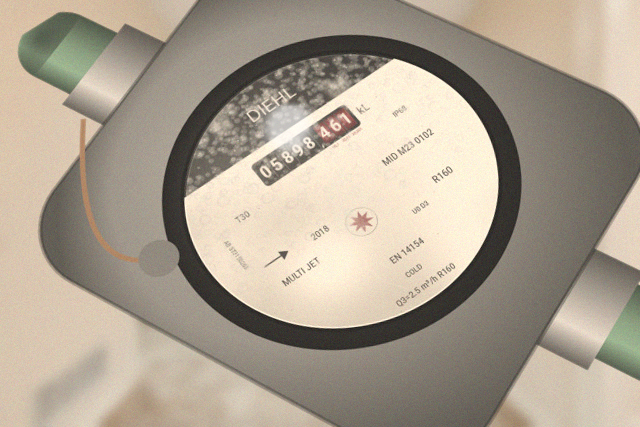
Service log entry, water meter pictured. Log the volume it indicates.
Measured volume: 5898.461 kL
